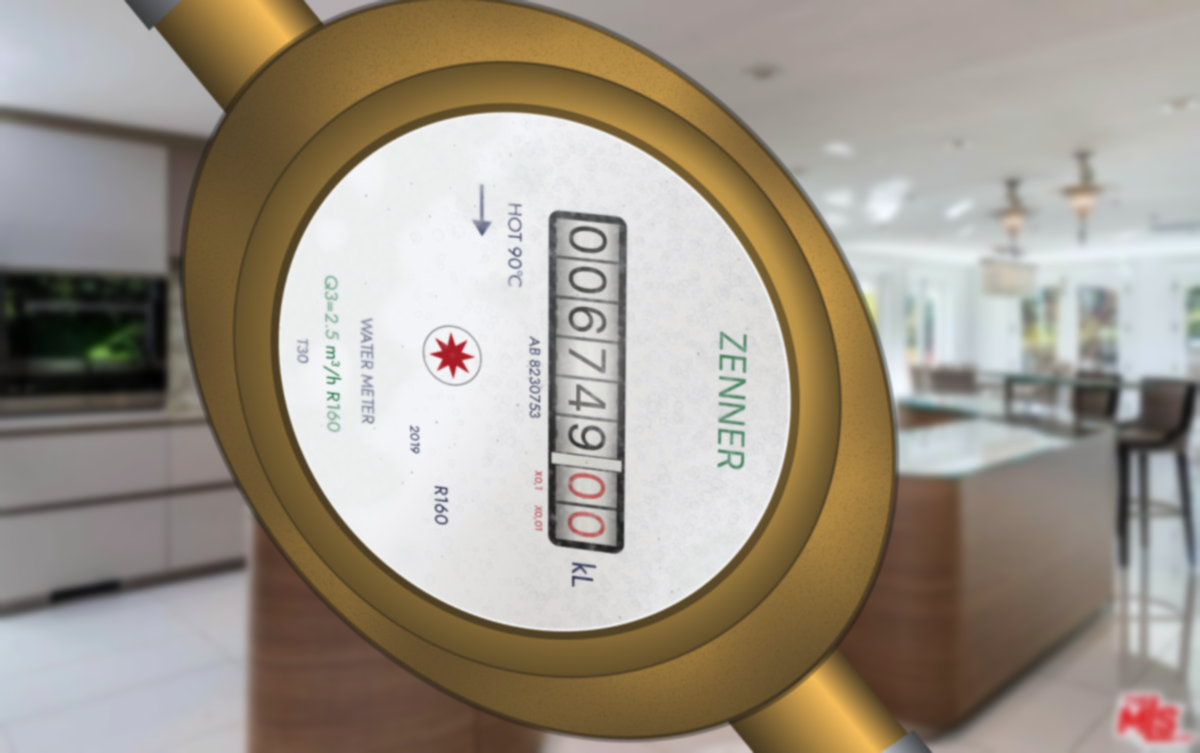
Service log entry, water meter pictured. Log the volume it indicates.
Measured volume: 6749.00 kL
